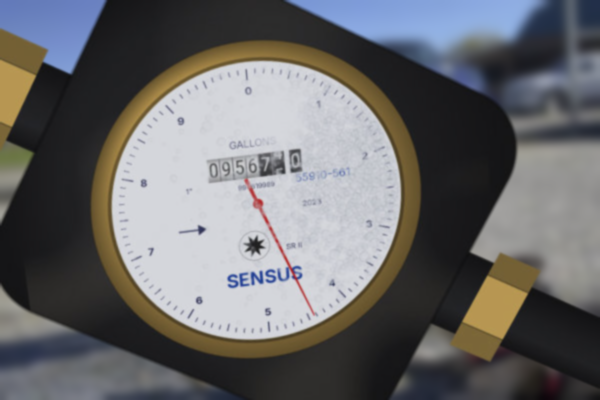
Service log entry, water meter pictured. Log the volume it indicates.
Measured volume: 956744.4 gal
